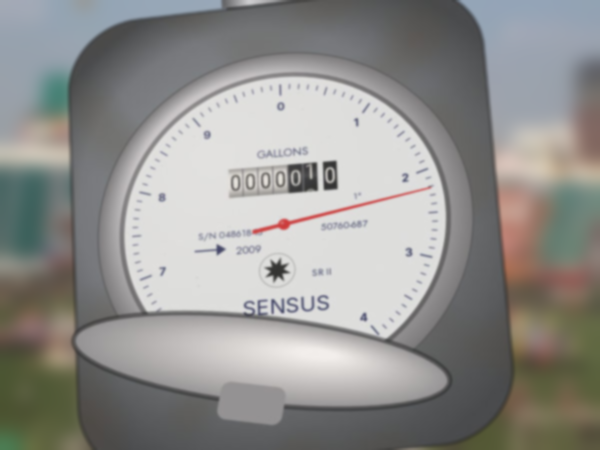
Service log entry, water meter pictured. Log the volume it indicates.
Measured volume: 12.2 gal
